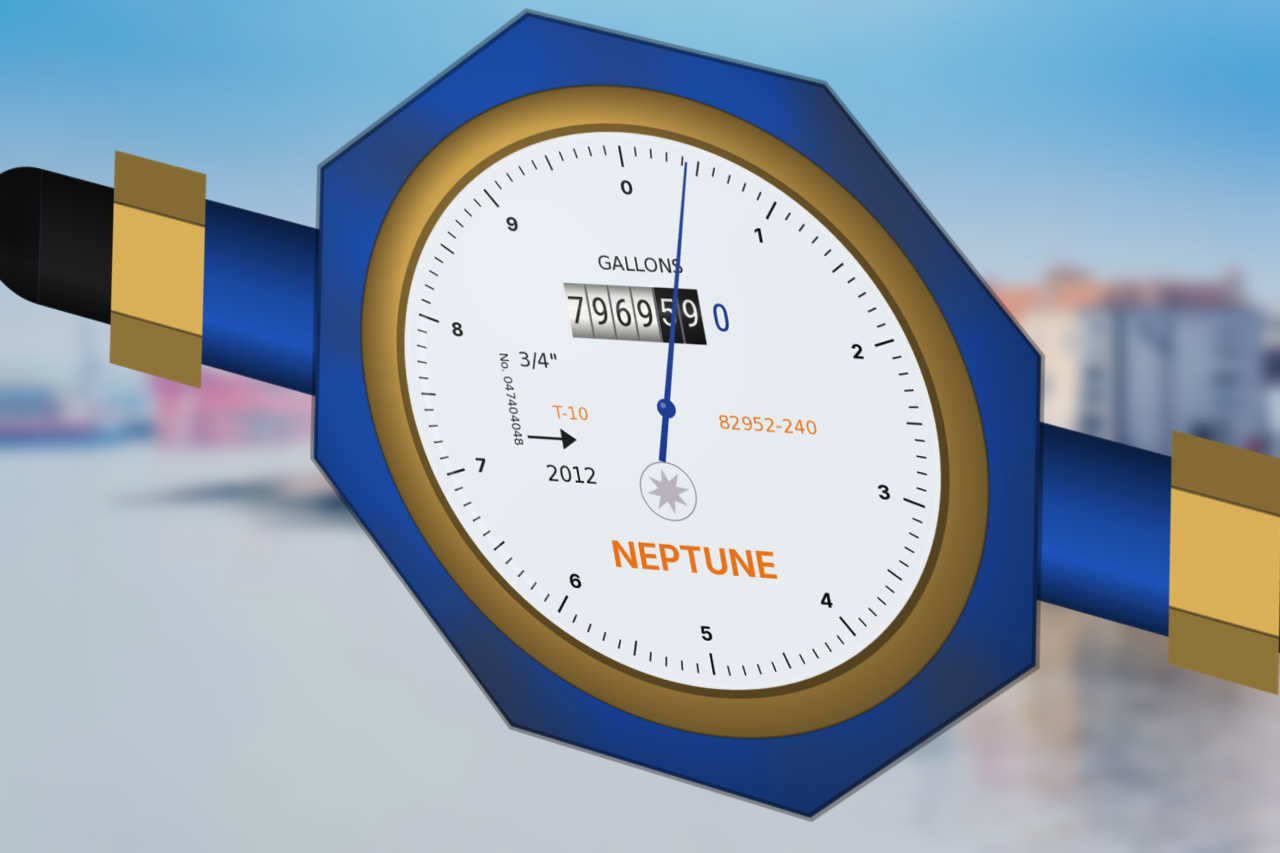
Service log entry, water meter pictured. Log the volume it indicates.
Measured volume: 7969590.4 gal
